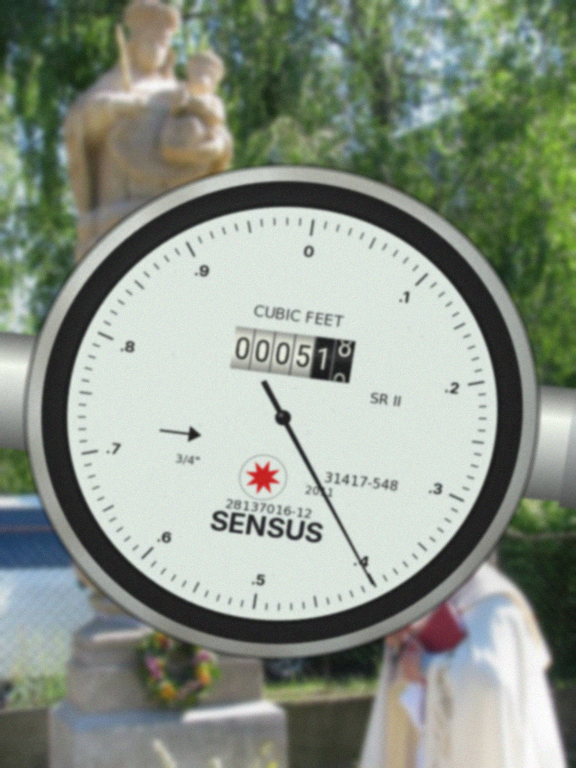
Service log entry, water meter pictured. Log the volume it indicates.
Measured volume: 518.40 ft³
